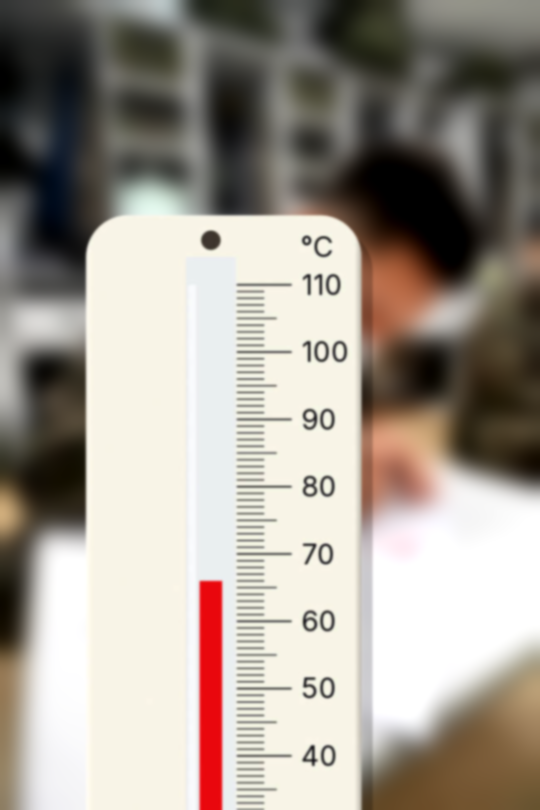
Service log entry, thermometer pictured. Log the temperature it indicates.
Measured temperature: 66 °C
